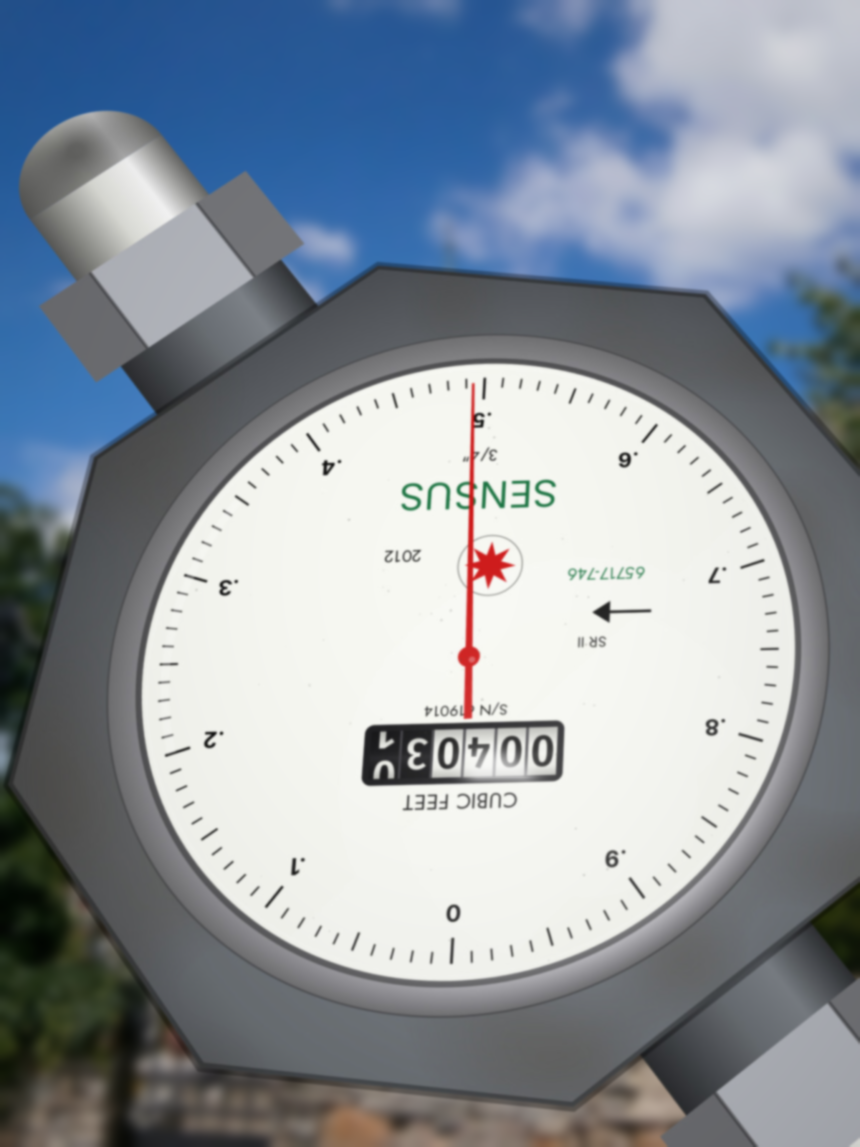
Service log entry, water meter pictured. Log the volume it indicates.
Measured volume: 4030.49 ft³
